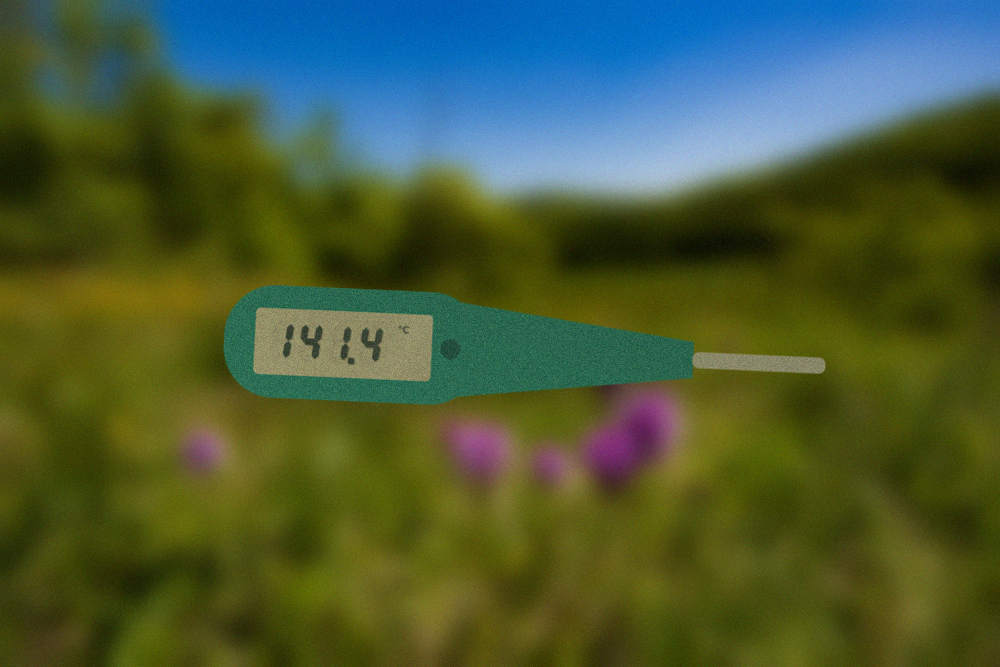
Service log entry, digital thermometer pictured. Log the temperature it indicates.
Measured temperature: 141.4 °C
